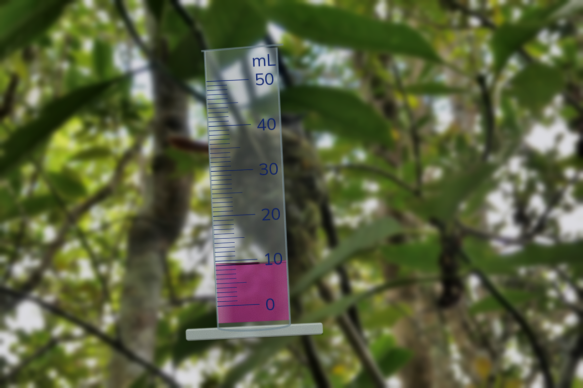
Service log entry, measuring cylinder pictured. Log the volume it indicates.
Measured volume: 9 mL
